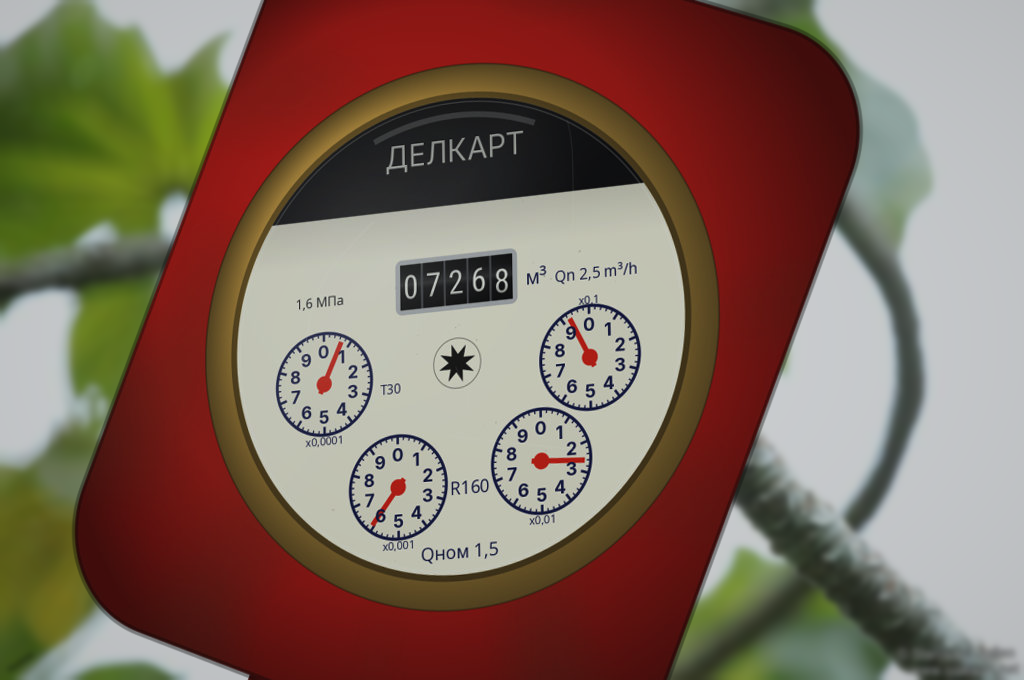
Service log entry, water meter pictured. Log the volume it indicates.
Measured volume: 7267.9260 m³
